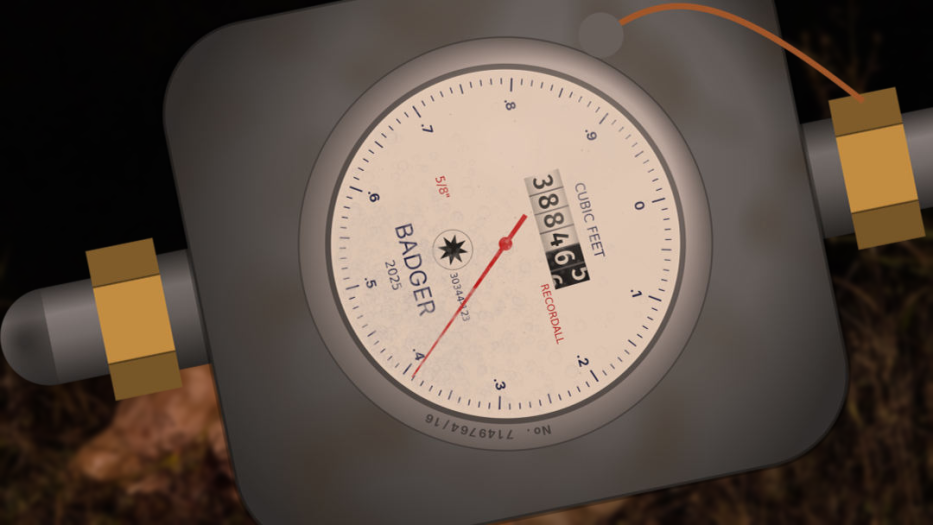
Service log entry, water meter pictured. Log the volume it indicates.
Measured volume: 388465.39 ft³
